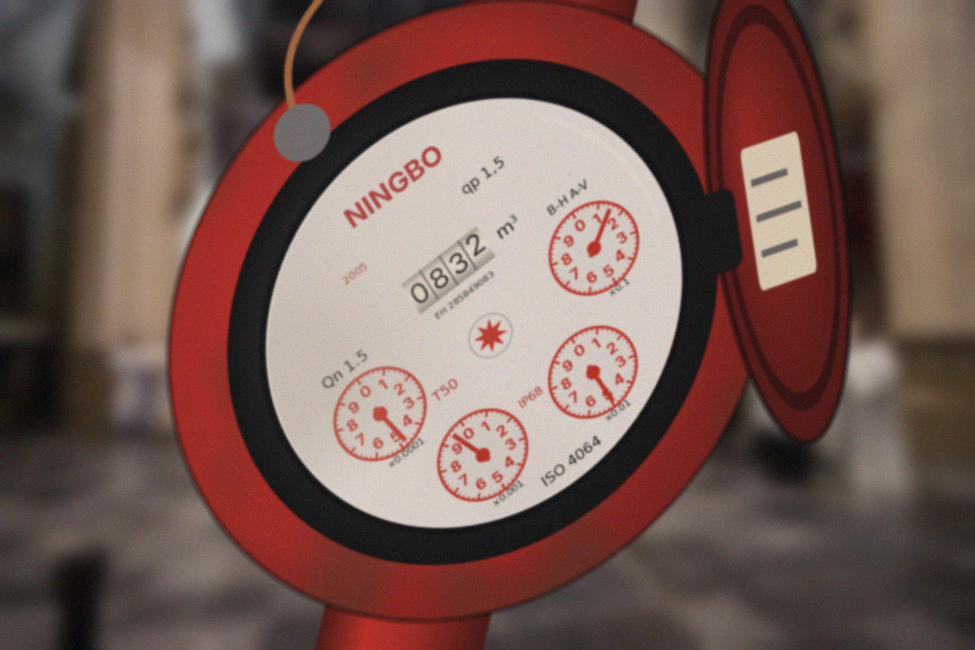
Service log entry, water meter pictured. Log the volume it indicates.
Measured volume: 832.1494 m³
